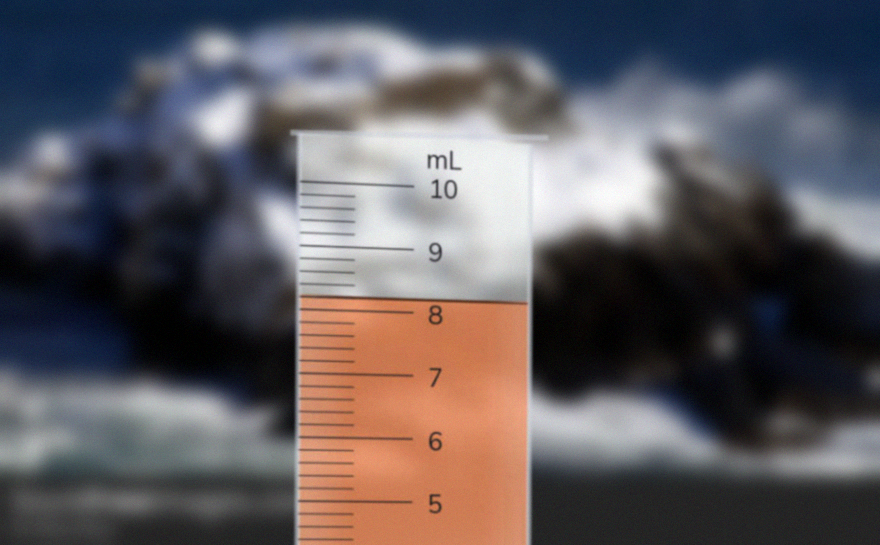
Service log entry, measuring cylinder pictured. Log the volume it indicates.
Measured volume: 8.2 mL
